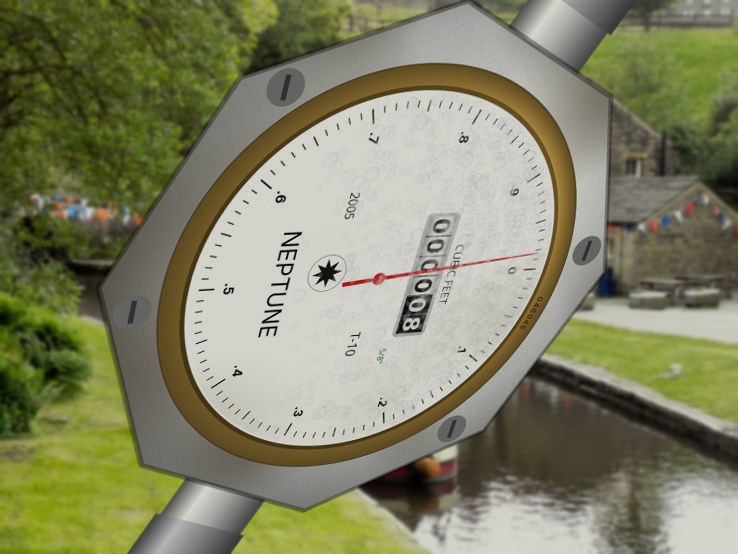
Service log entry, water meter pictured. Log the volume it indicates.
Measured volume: 7.98 ft³
